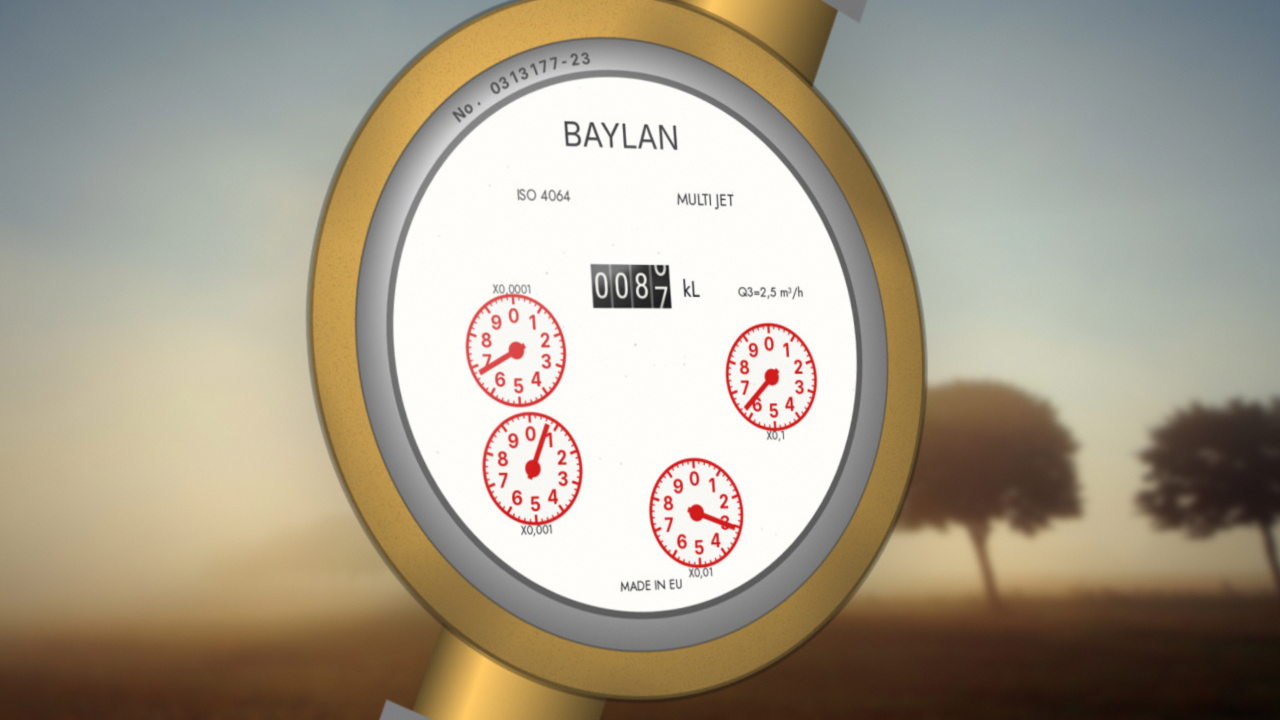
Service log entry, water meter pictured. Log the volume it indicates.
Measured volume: 86.6306 kL
